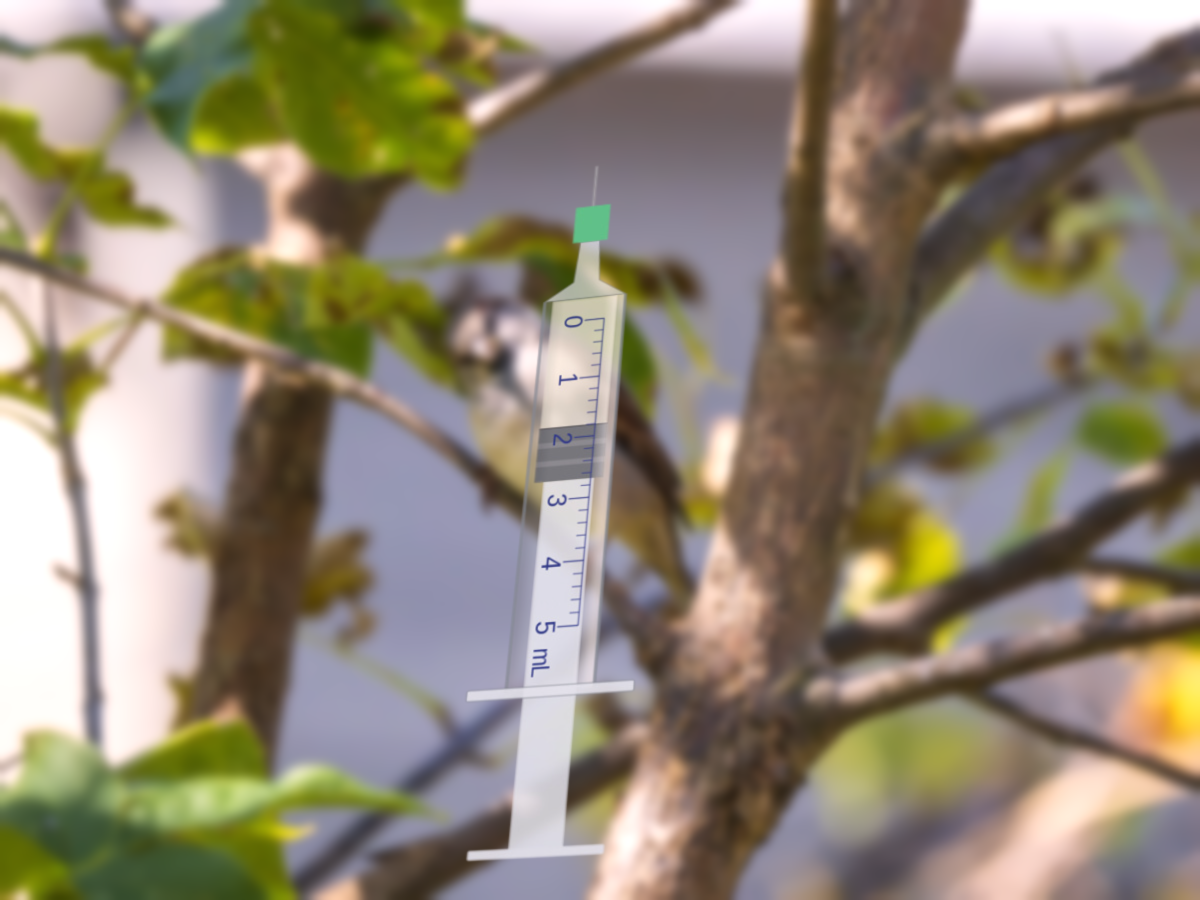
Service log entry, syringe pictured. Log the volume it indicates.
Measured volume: 1.8 mL
